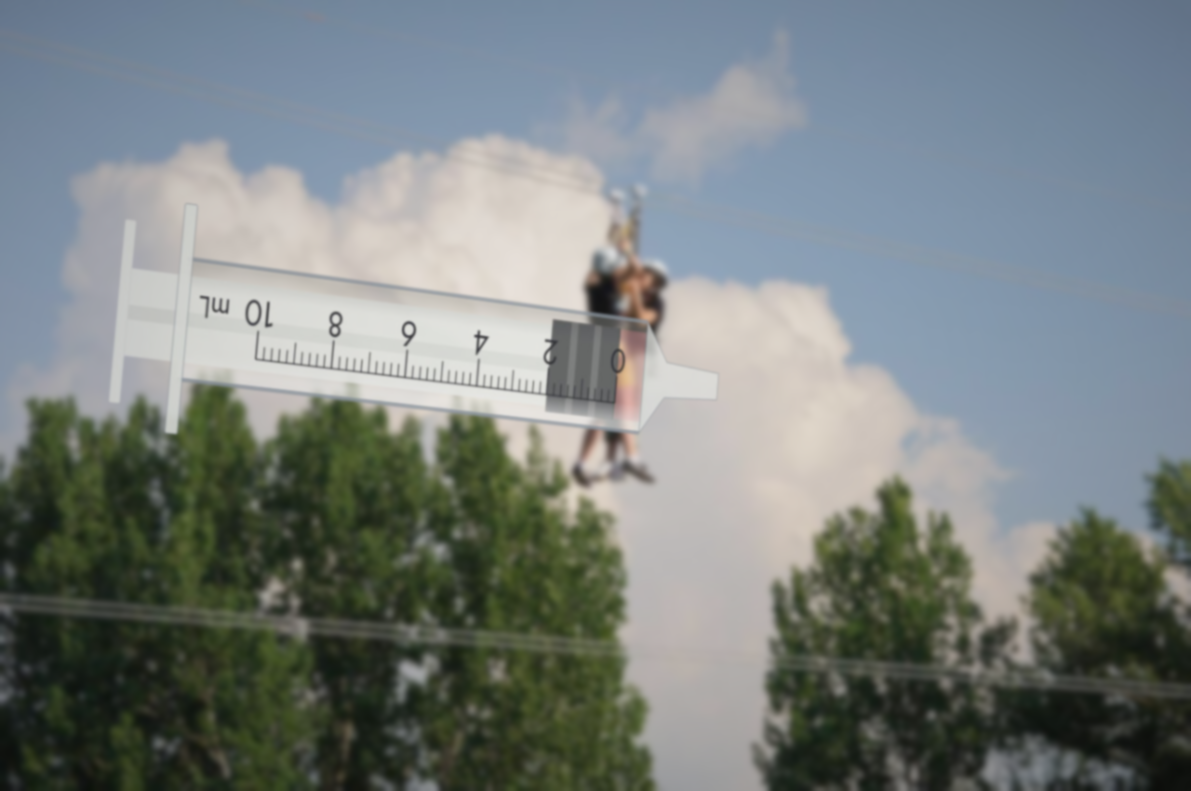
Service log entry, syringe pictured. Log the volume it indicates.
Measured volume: 0 mL
